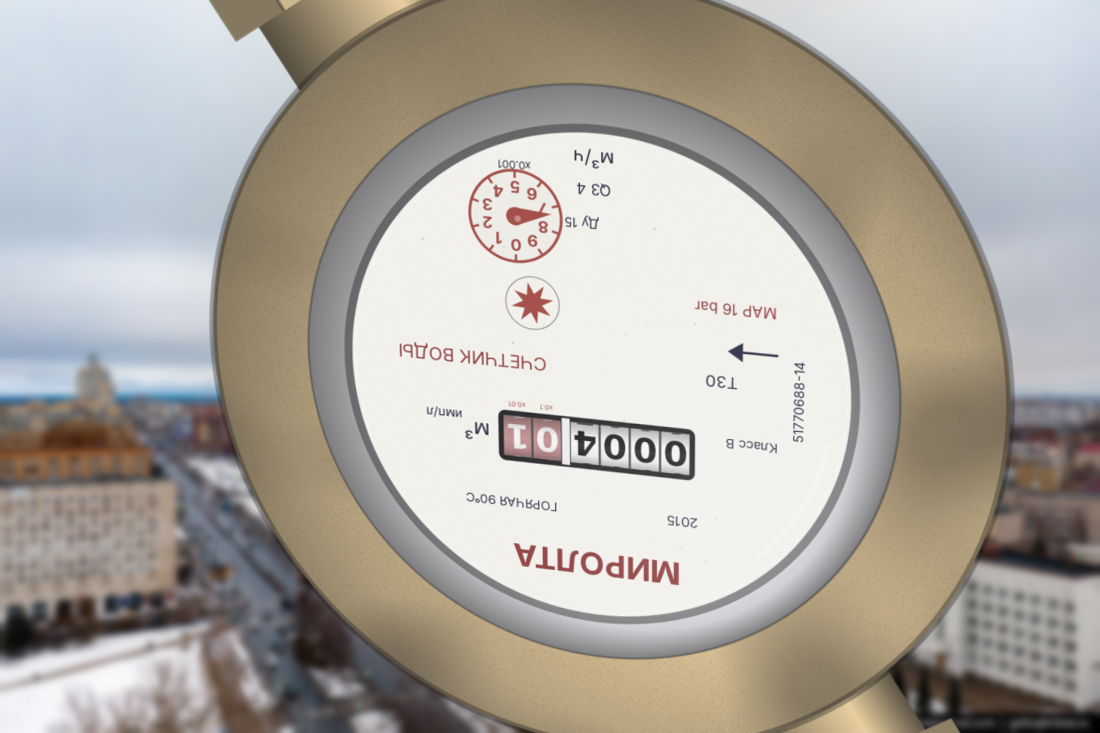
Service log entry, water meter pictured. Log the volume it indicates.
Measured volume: 4.017 m³
